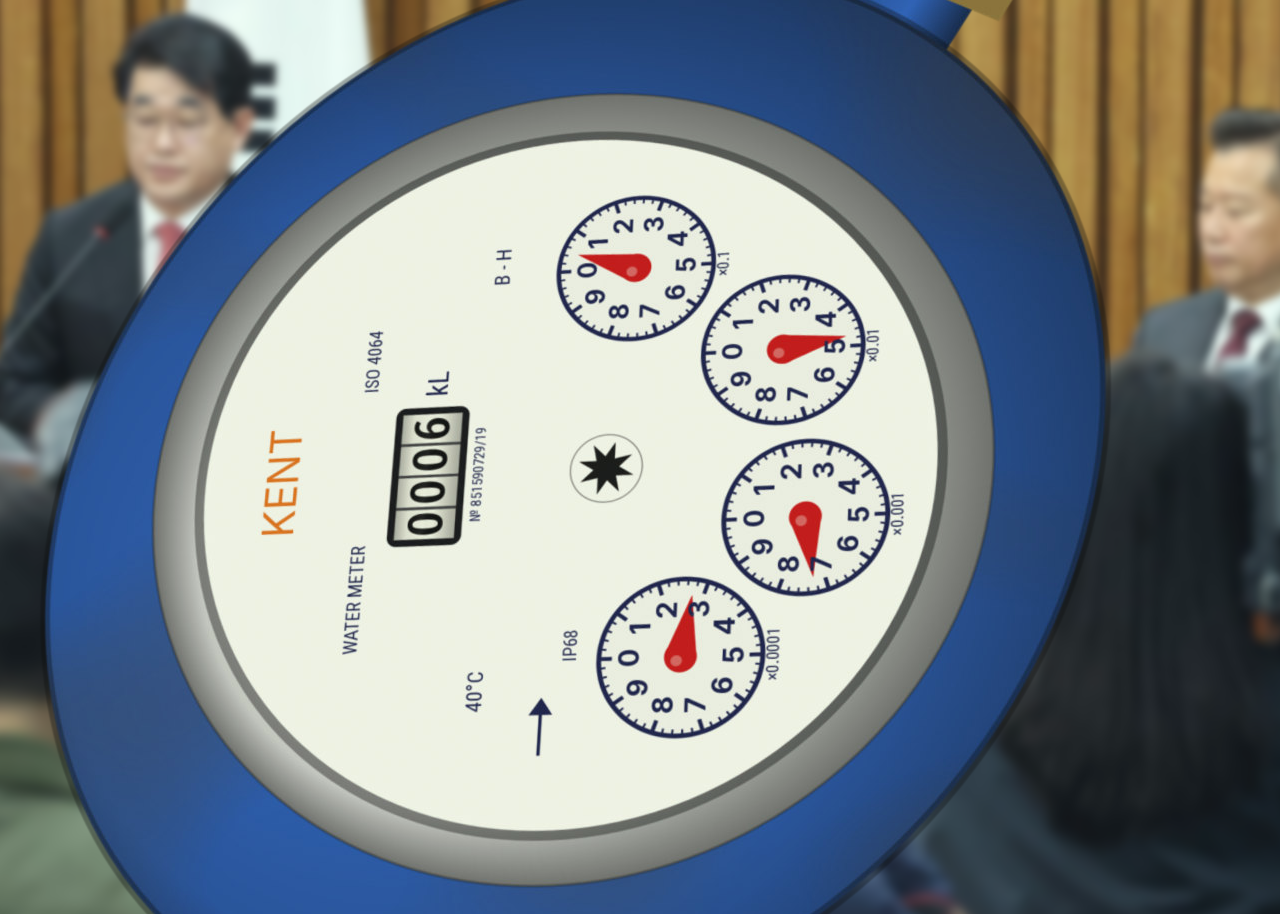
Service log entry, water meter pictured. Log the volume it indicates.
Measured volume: 6.0472 kL
